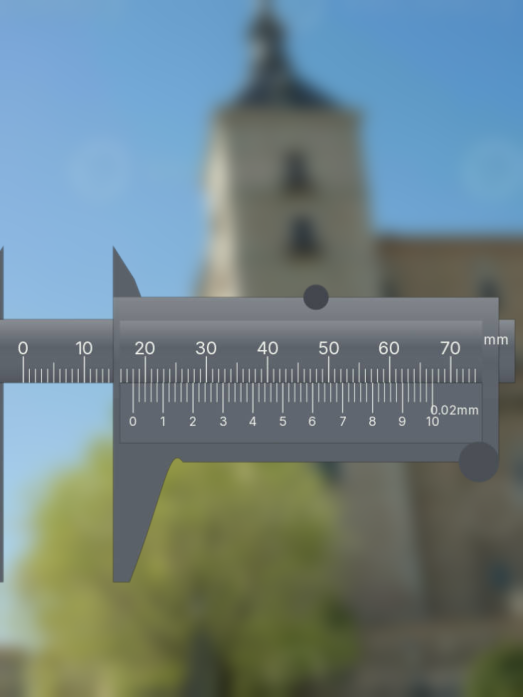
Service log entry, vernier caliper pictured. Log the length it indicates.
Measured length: 18.0 mm
